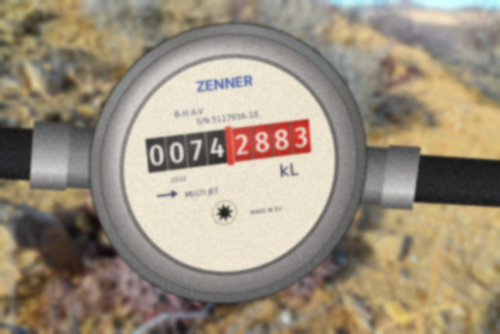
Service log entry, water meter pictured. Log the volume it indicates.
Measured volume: 74.2883 kL
